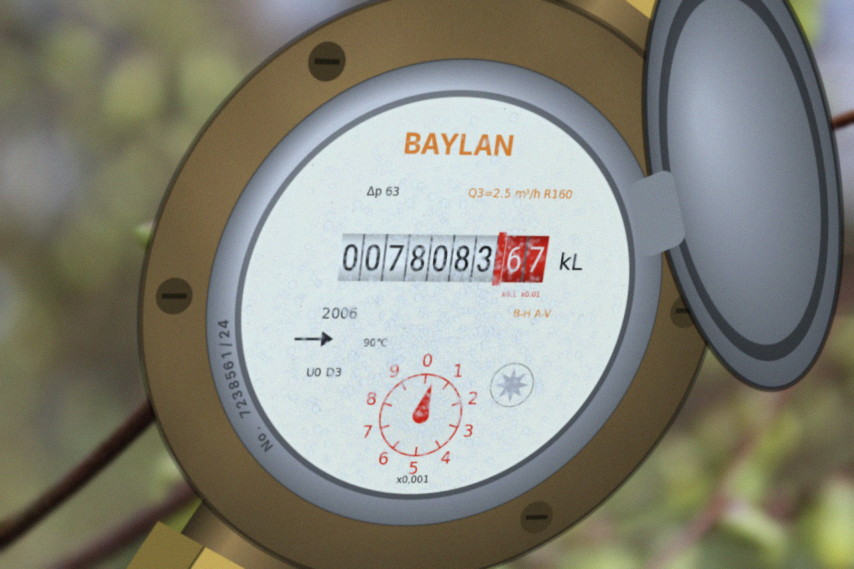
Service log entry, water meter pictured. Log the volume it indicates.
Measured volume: 78083.670 kL
